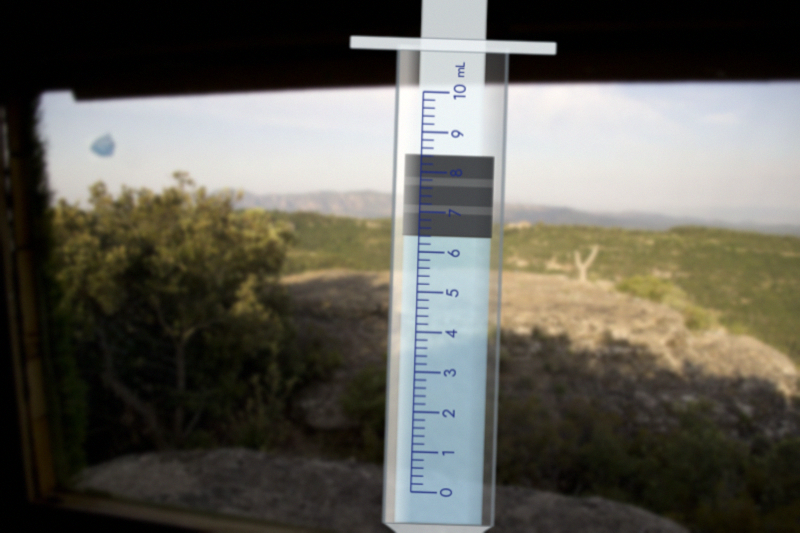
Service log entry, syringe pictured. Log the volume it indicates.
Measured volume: 6.4 mL
